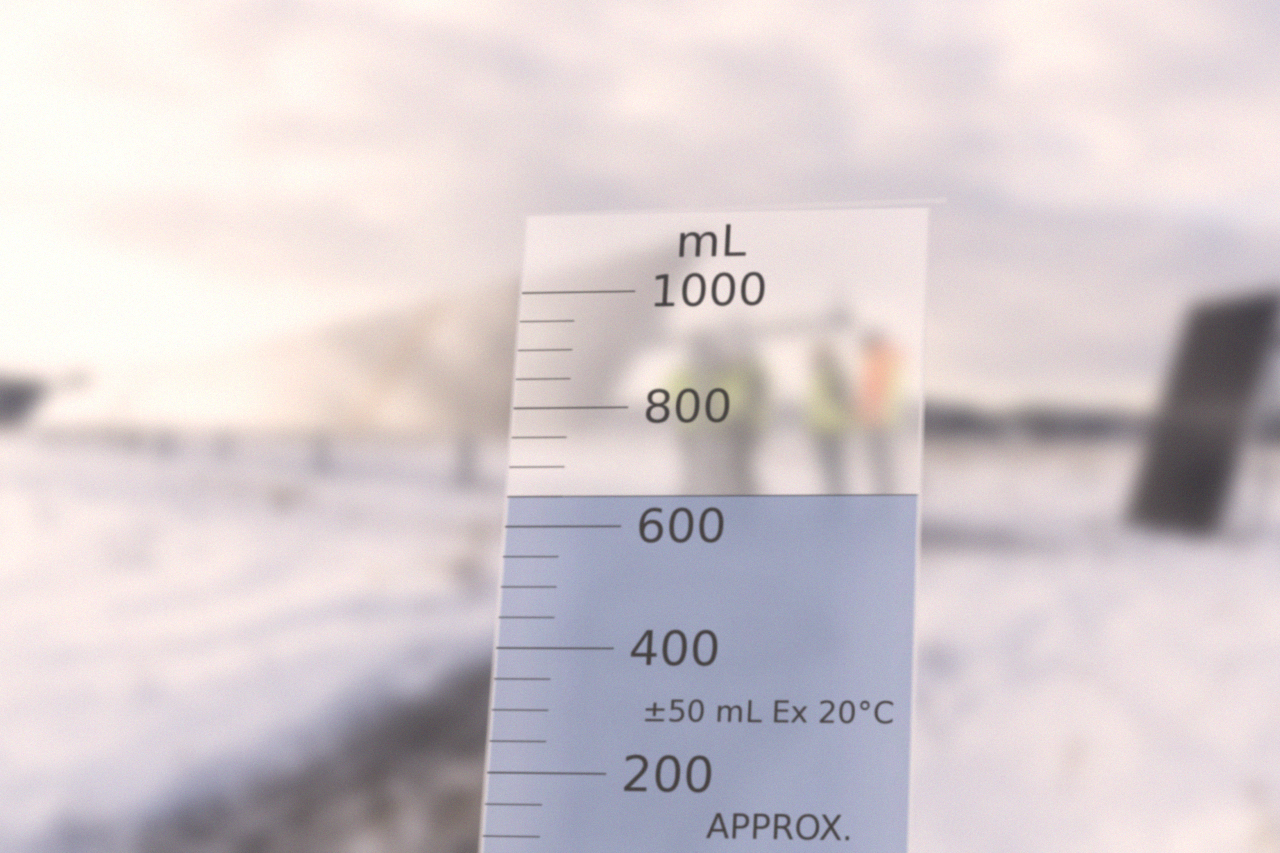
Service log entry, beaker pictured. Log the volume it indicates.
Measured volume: 650 mL
